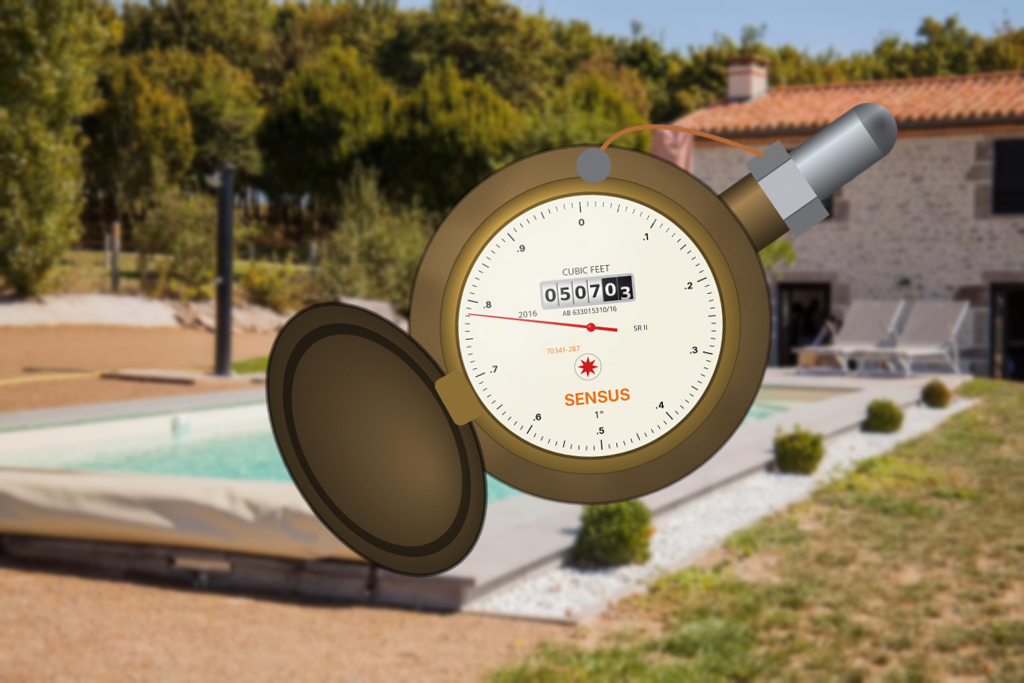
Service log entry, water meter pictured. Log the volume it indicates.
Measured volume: 50702.78 ft³
